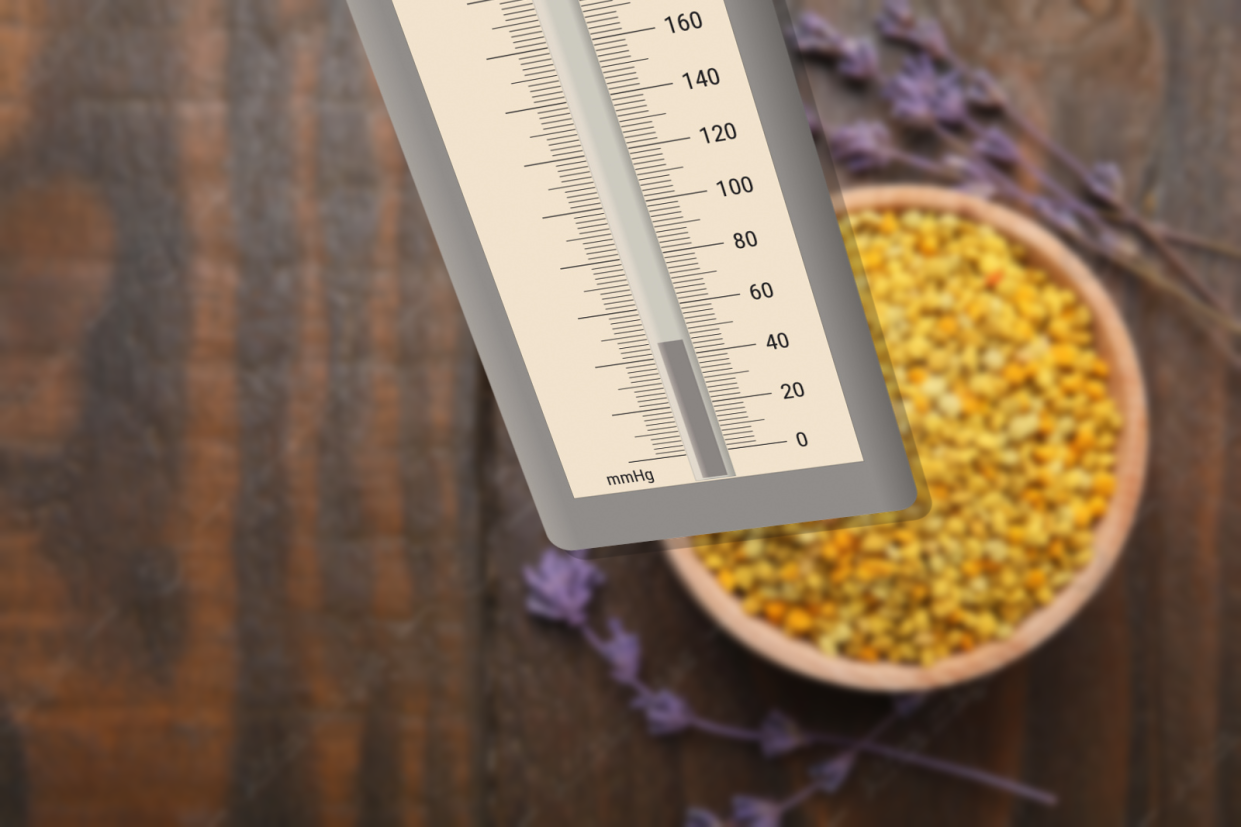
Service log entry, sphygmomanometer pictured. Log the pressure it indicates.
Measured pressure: 46 mmHg
